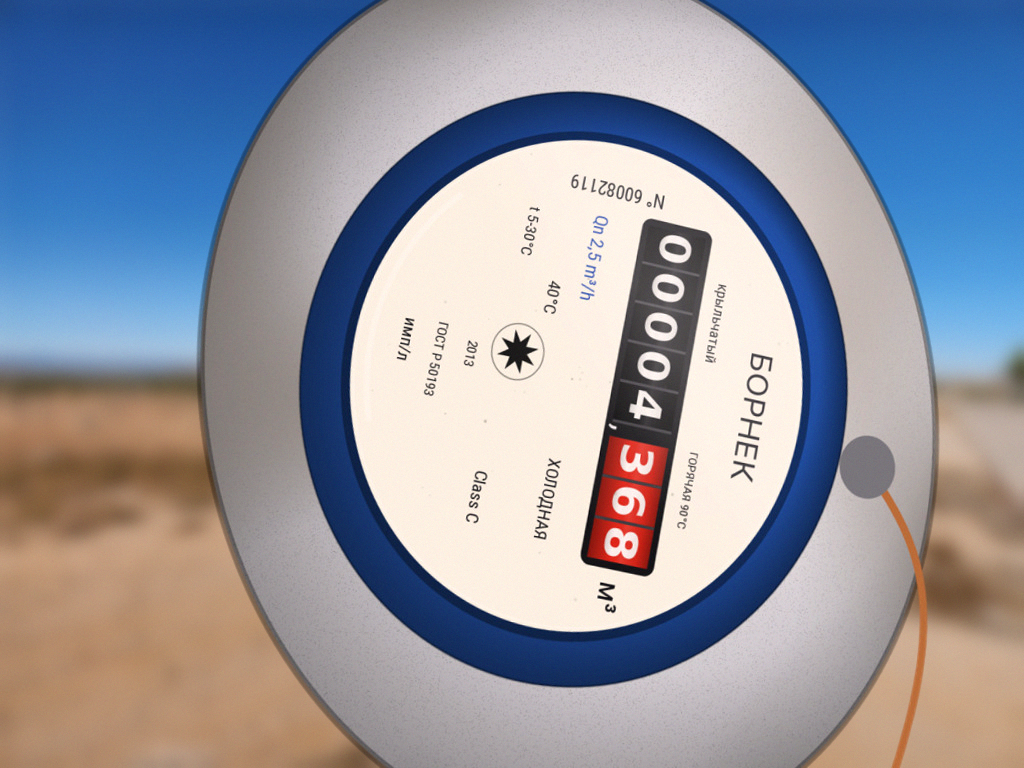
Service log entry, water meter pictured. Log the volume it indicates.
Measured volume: 4.368 m³
